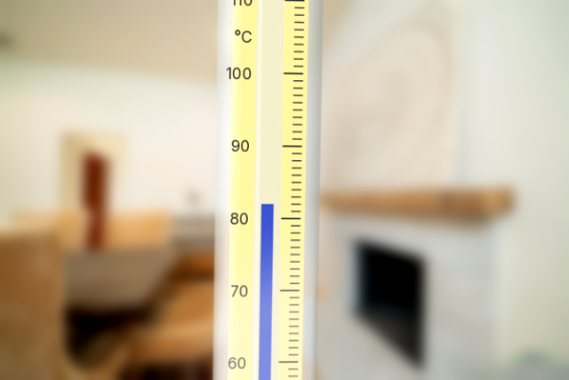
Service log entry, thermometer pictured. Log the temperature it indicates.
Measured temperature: 82 °C
